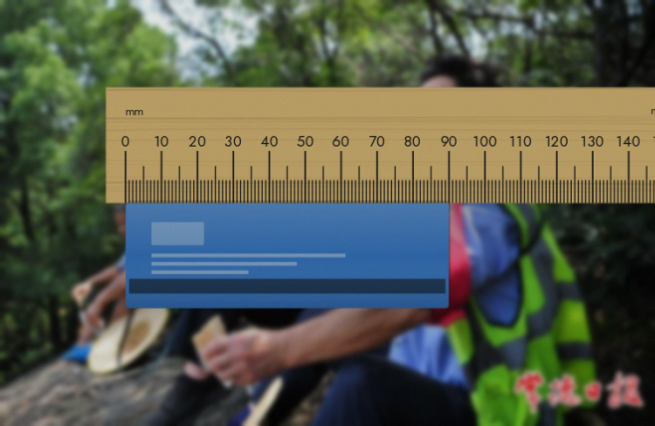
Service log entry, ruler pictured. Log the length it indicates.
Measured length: 90 mm
